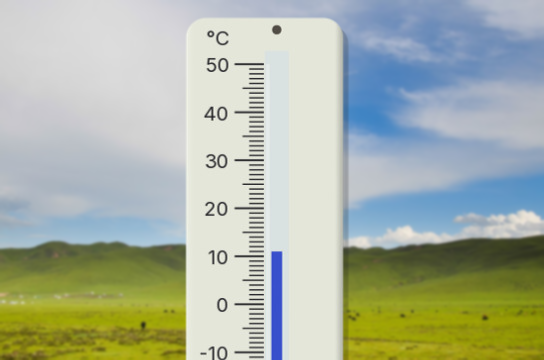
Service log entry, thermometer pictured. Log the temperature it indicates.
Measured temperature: 11 °C
